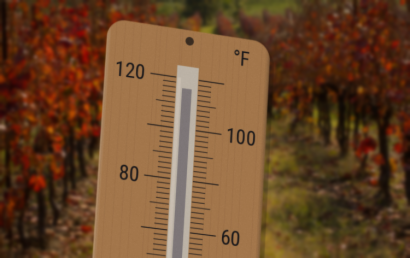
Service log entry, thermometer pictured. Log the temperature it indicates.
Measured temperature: 116 °F
